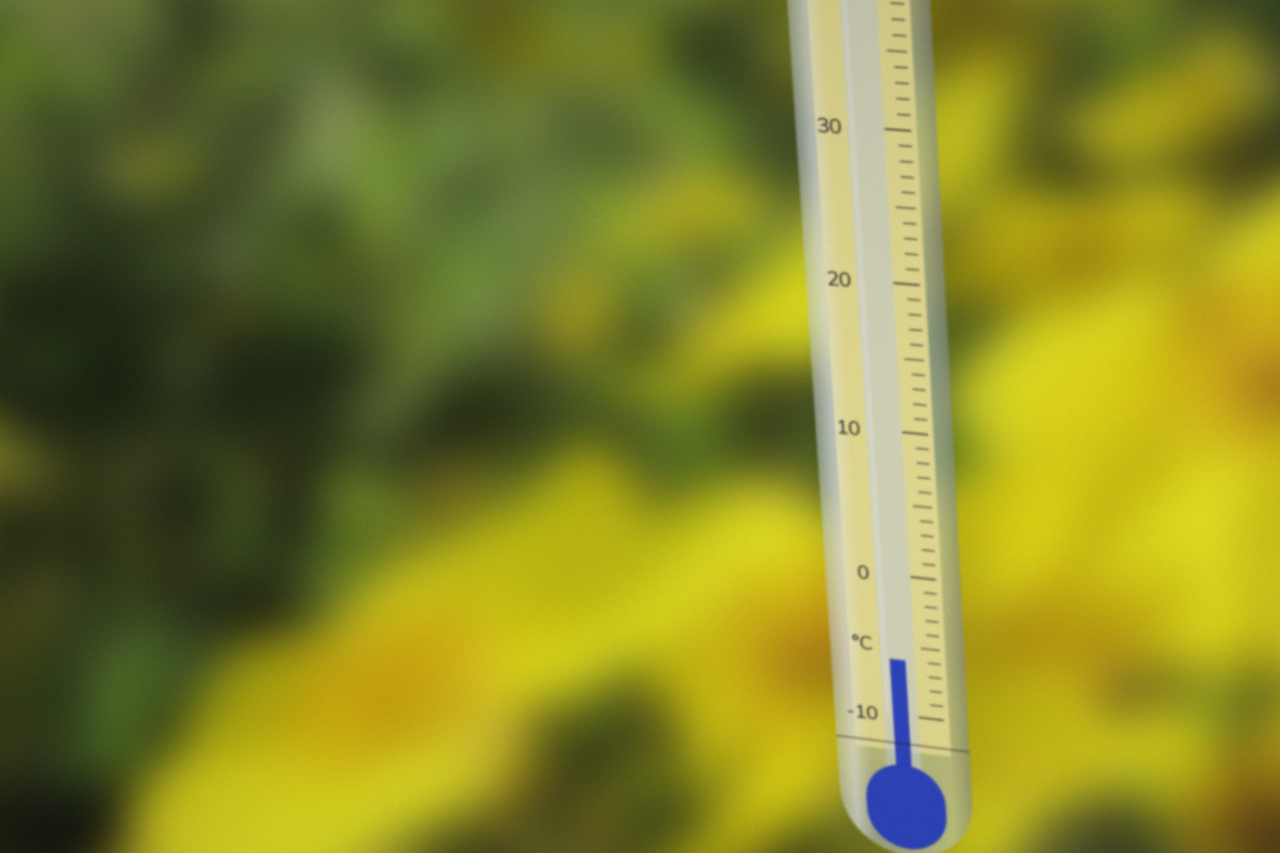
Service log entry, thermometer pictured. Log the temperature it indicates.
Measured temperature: -6 °C
